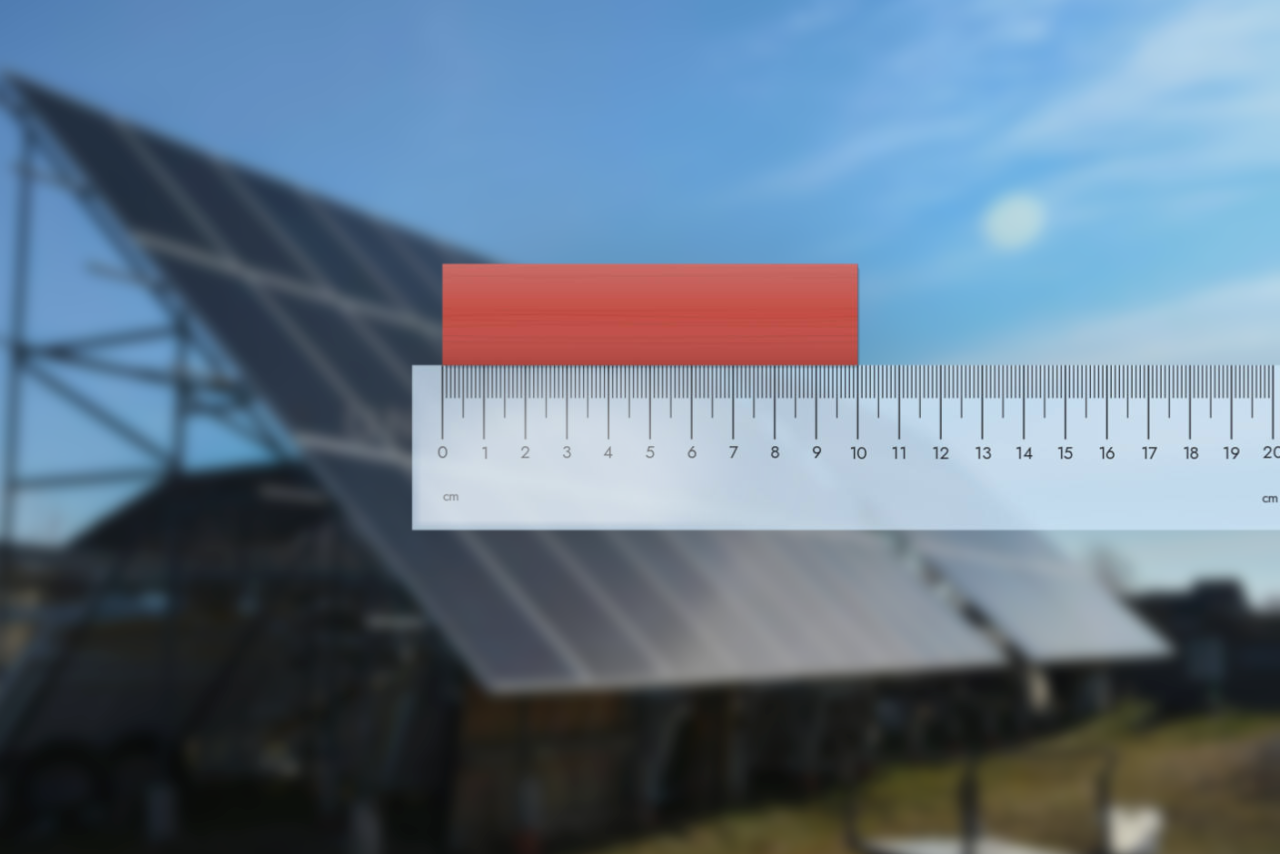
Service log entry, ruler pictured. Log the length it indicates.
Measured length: 10 cm
